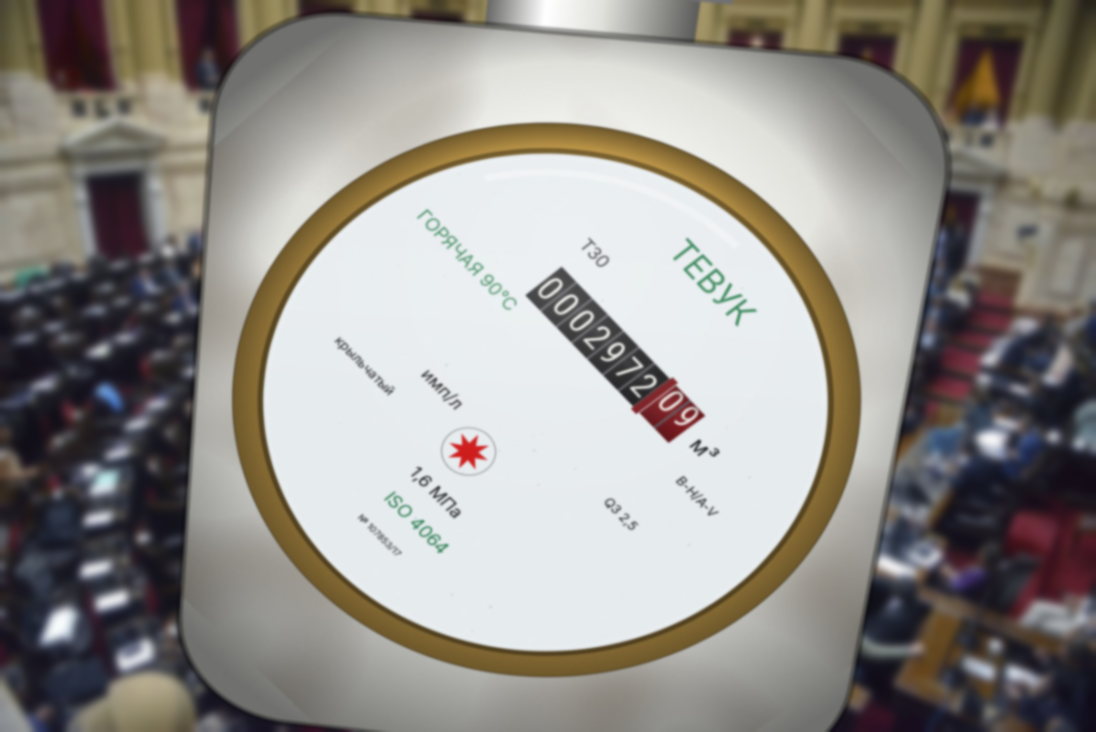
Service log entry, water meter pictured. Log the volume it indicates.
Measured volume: 2972.09 m³
